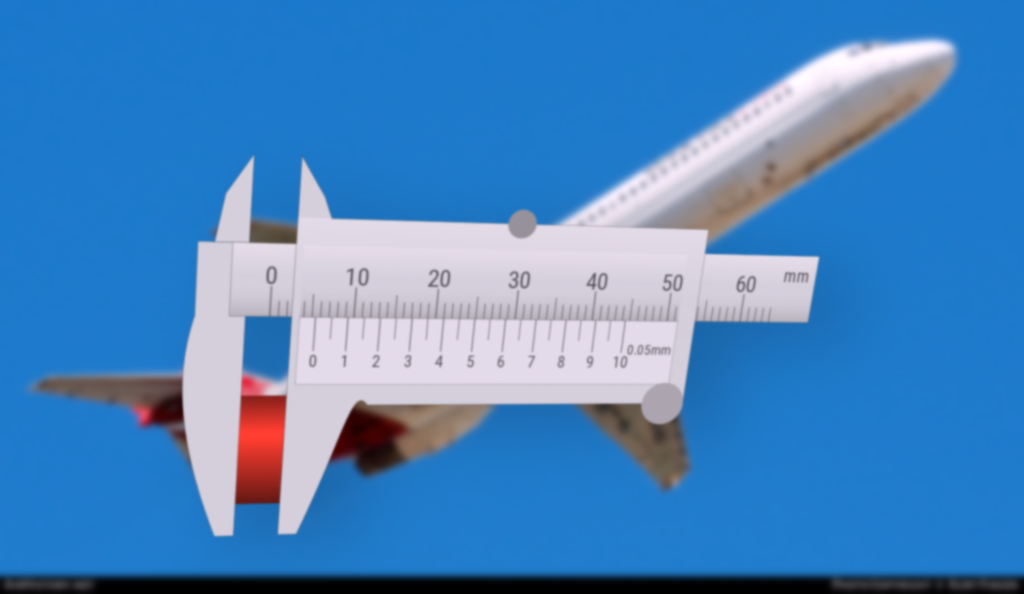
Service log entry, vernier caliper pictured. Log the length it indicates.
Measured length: 5.4 mm
